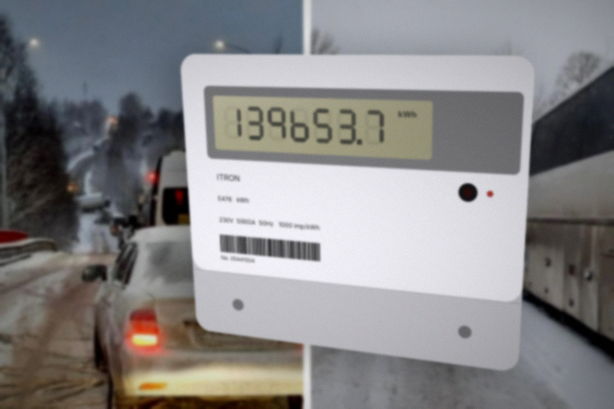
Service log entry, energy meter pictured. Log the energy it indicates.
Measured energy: 139653.7 kWh
